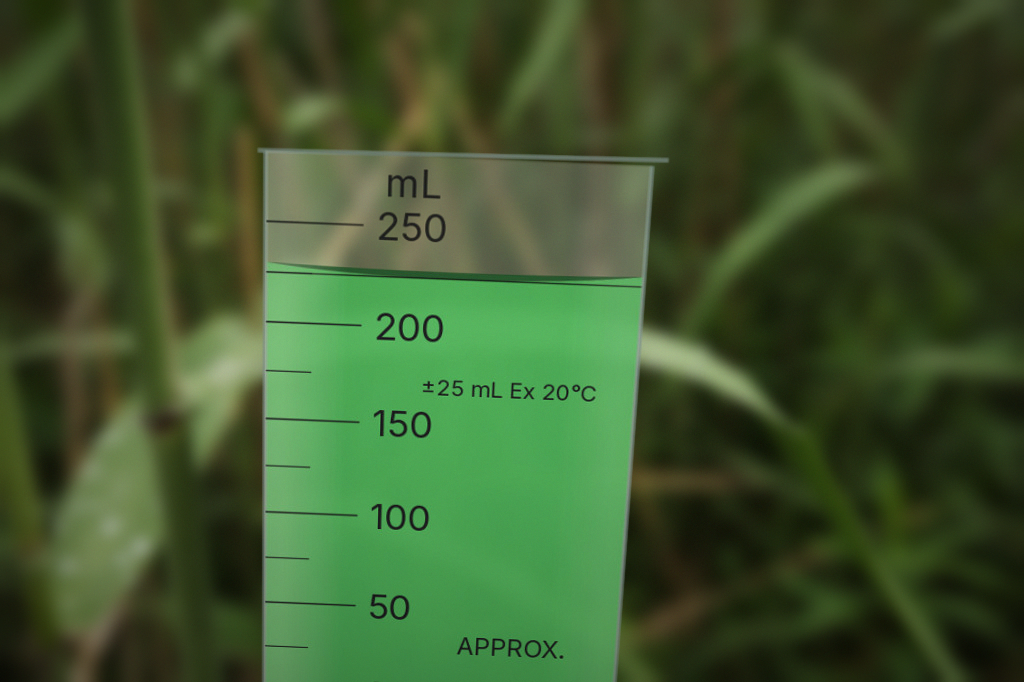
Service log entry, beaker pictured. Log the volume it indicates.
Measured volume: 225 mL
